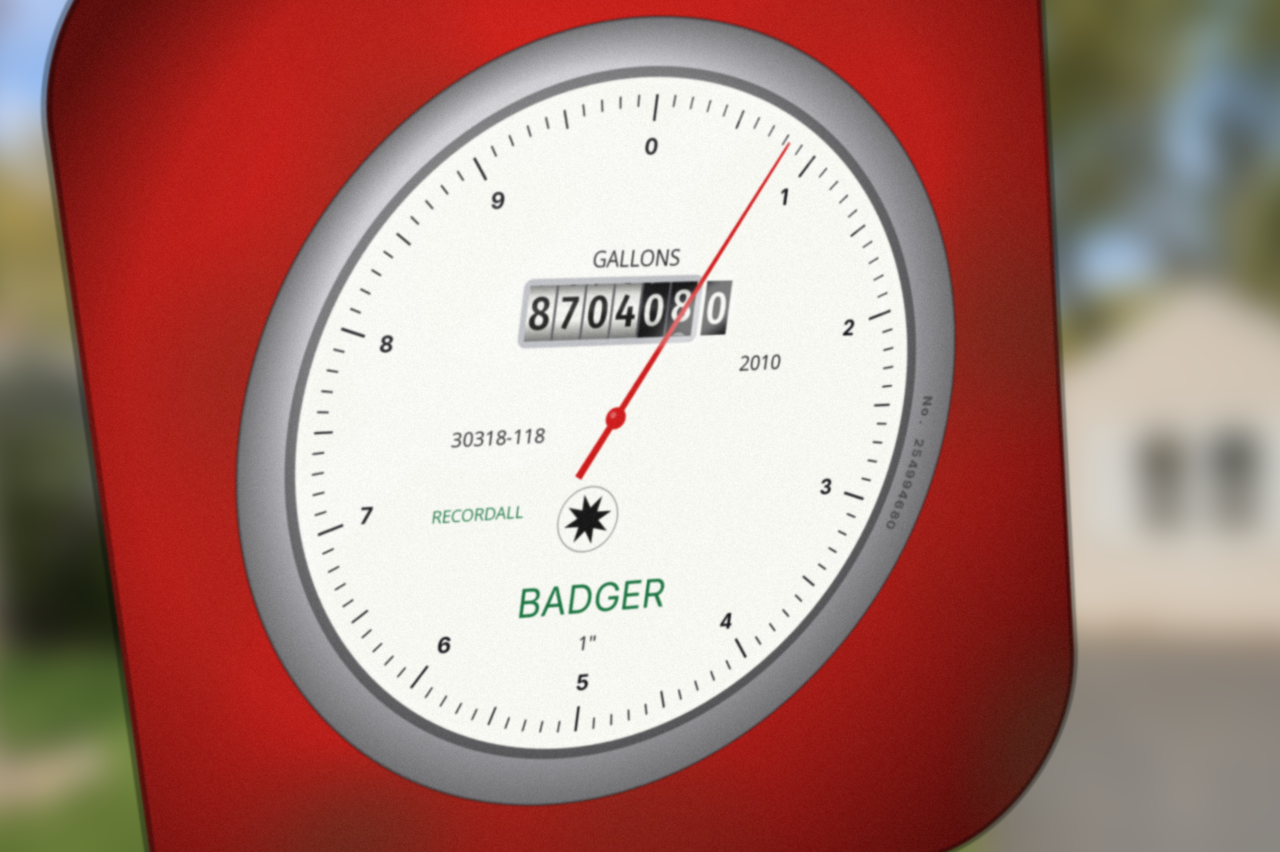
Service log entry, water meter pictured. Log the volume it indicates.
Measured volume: 8704080.8 gal
